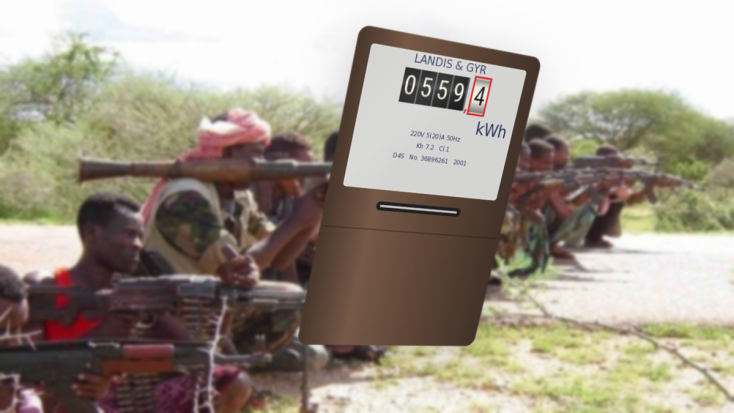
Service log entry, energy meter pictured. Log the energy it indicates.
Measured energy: 559.4 kWh
